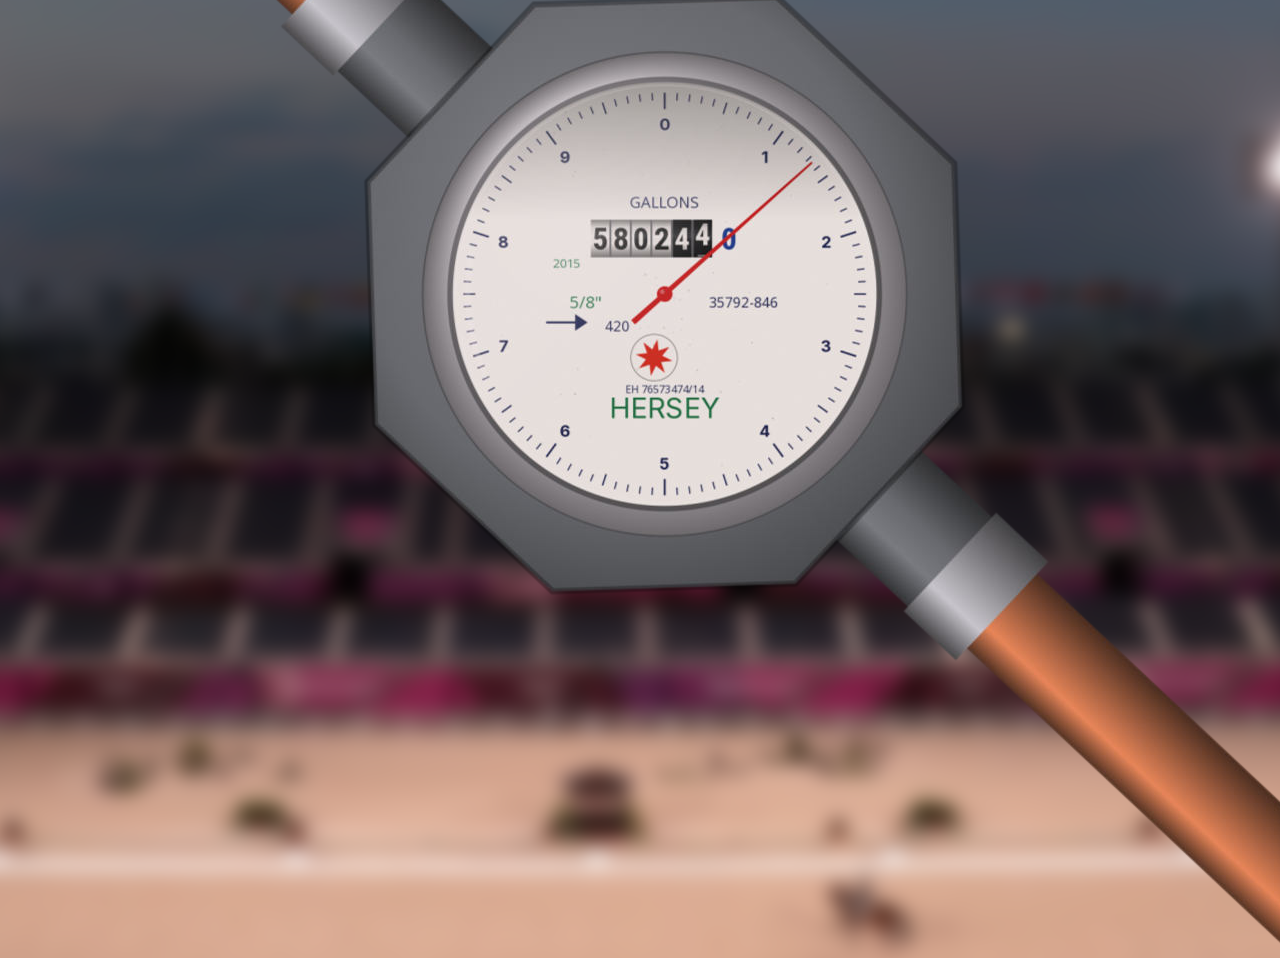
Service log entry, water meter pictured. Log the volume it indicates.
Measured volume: 5802441.3 gal
